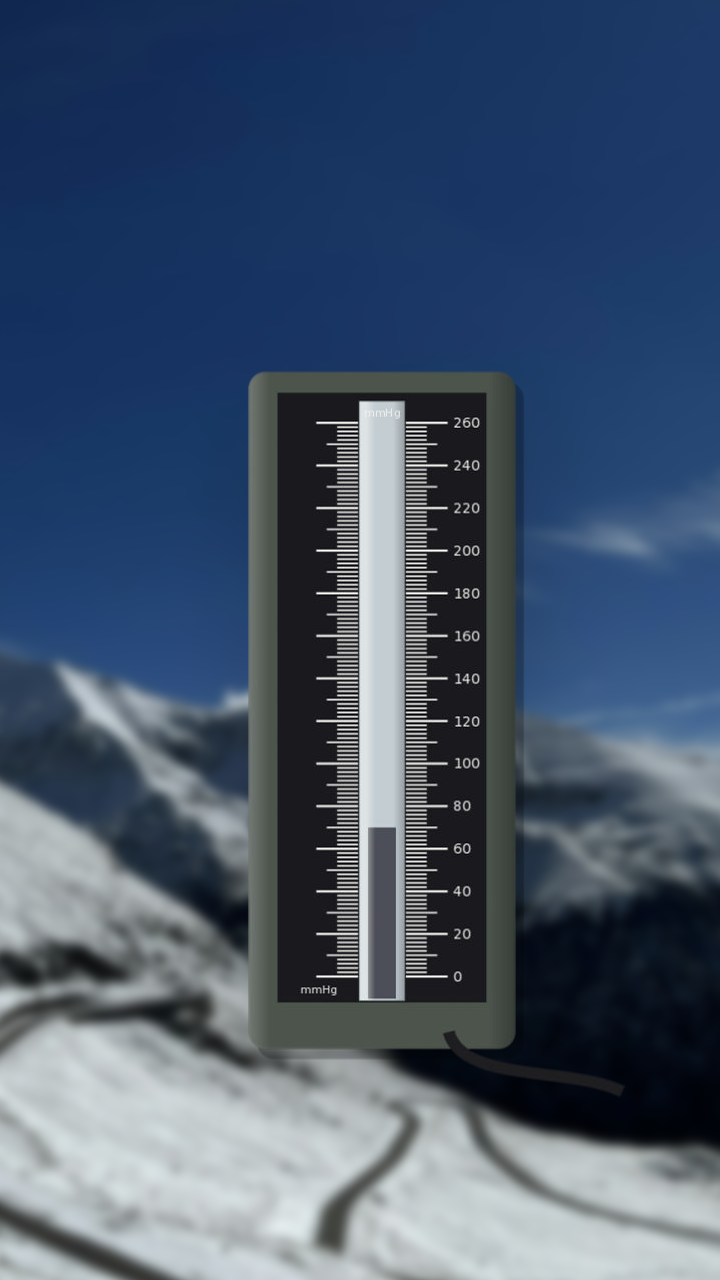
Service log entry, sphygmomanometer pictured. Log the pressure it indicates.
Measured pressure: 70 mmHg
